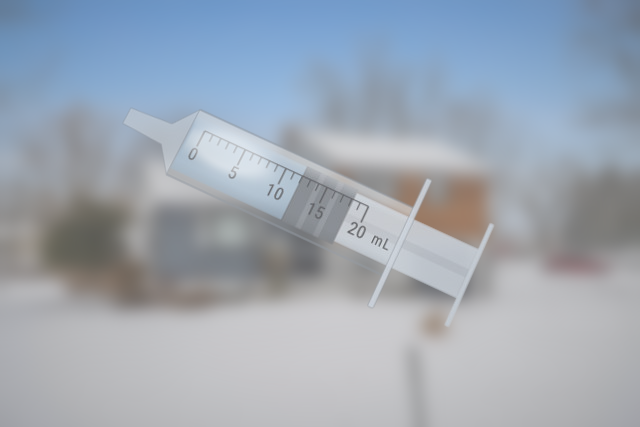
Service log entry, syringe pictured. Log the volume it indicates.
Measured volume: 12 mL
